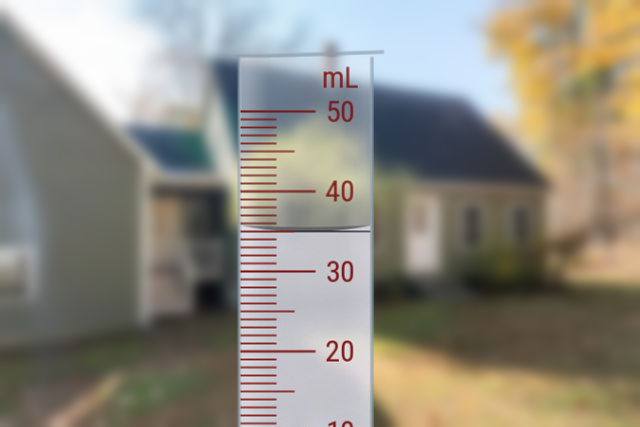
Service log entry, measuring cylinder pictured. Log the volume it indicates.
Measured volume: 35 mL
